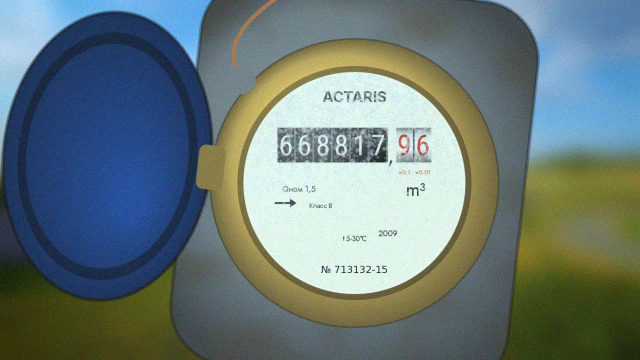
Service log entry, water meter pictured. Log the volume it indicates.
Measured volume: 668817.96 m³
